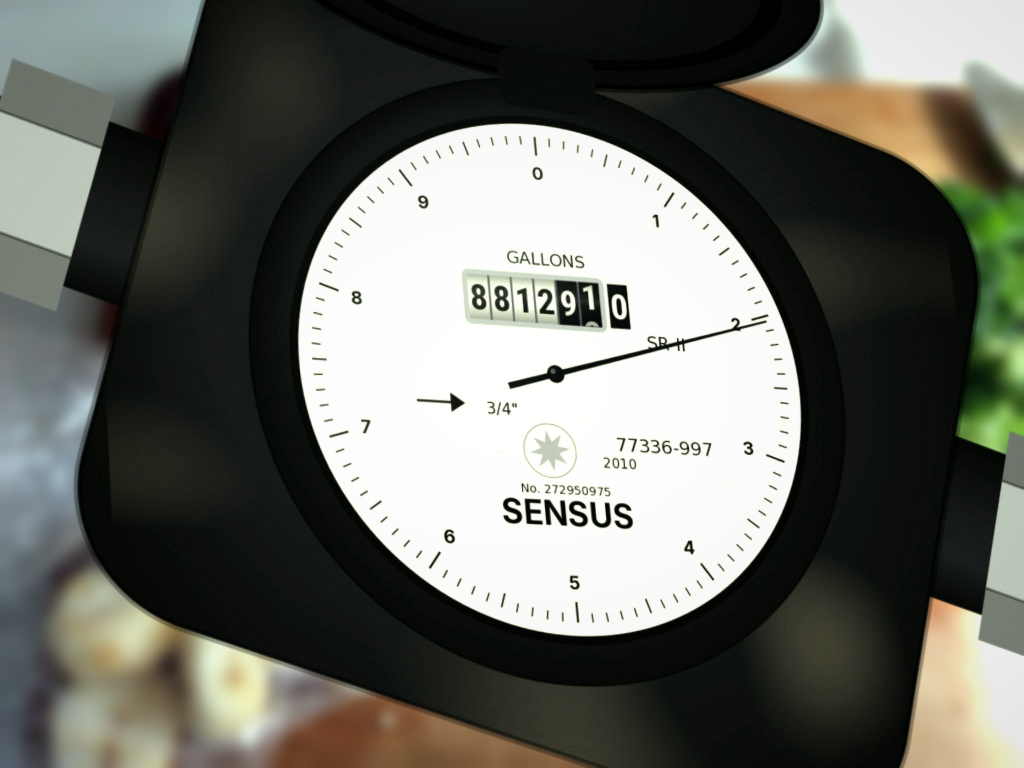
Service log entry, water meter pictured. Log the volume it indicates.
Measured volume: 8812912.0 gal
